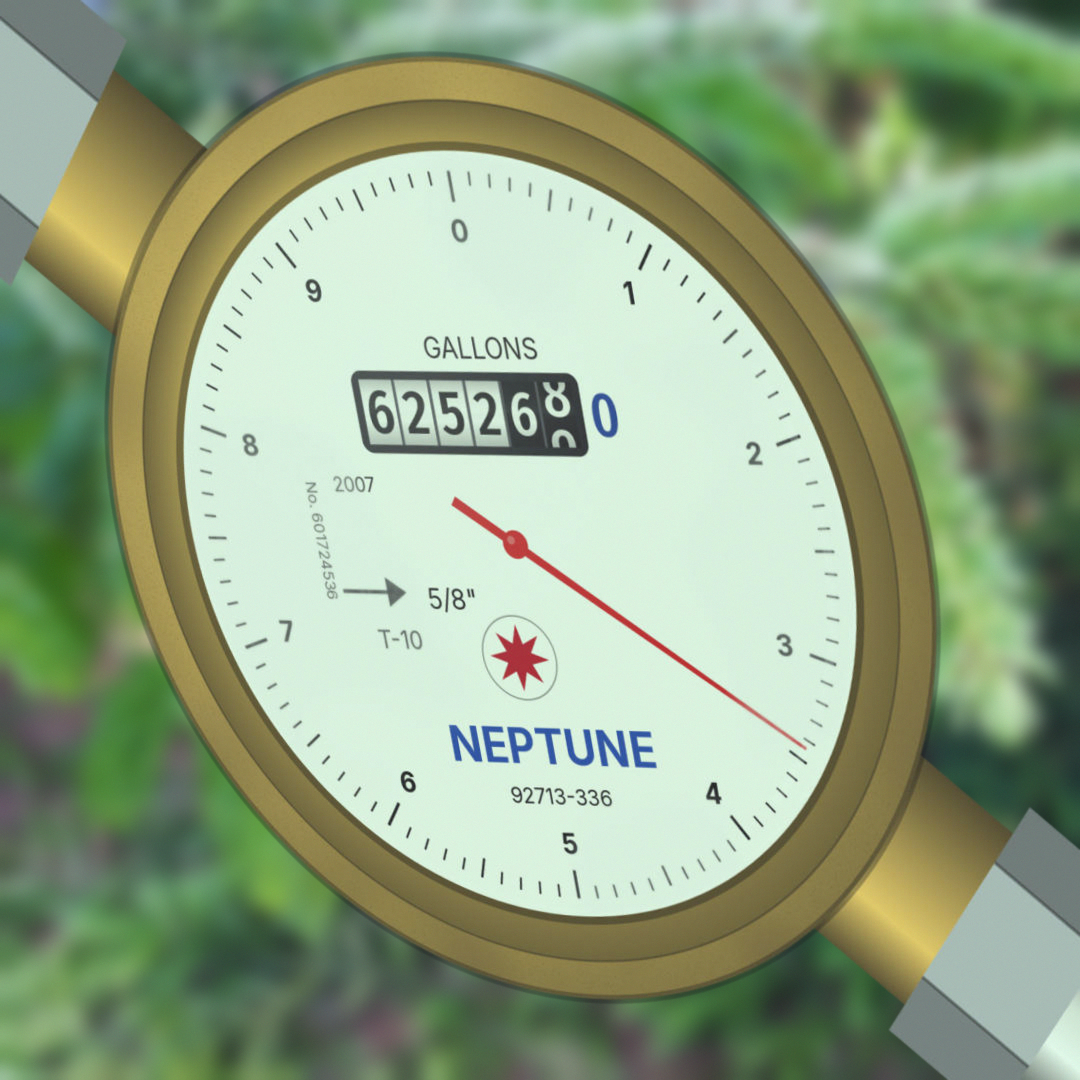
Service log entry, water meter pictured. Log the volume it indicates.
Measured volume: 6252683.4 gal
